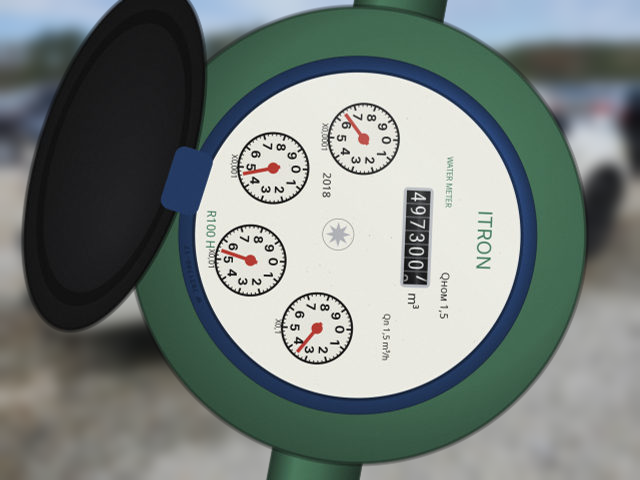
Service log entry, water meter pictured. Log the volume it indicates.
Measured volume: 4973007.3546 m³
